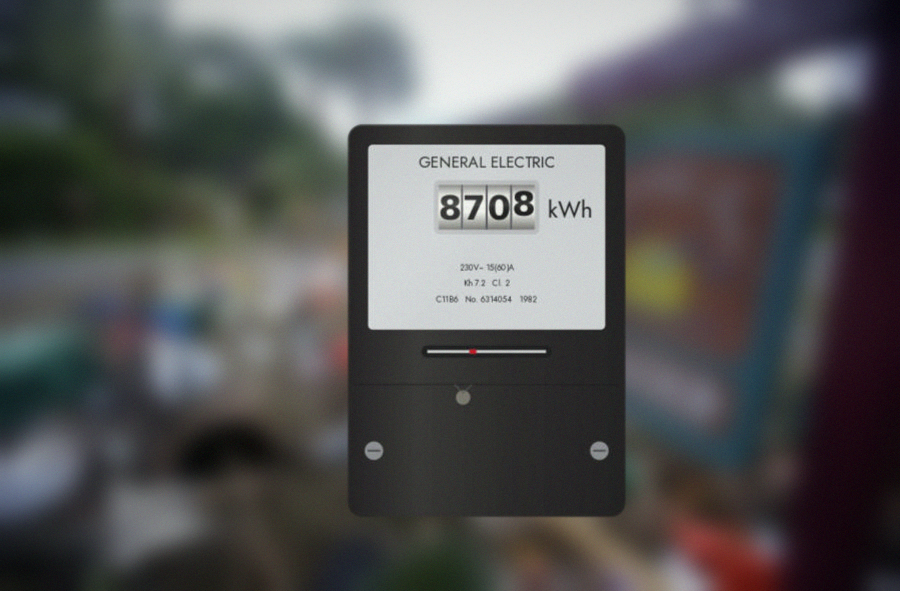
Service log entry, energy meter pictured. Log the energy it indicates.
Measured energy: 8708 kWh
